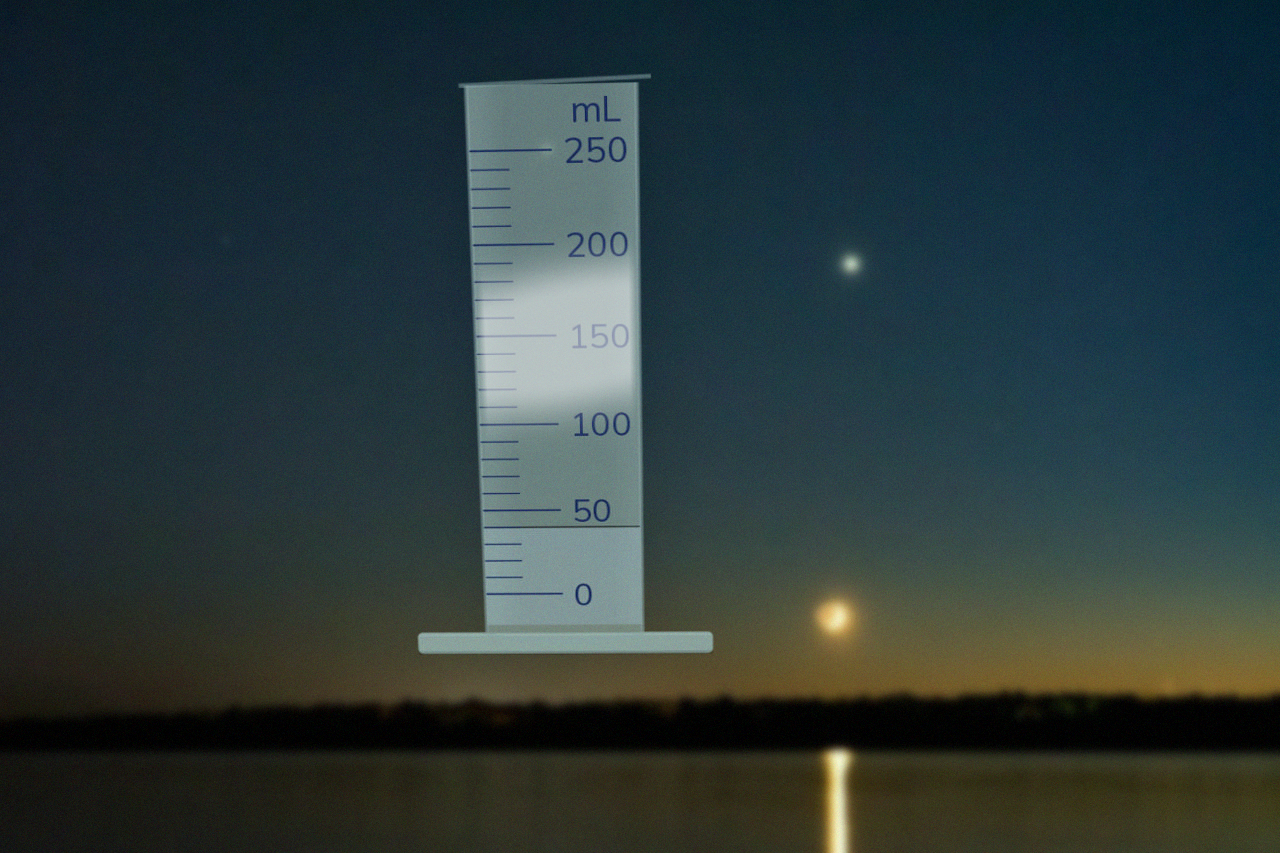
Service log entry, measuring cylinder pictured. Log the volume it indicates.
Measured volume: 40 mL
